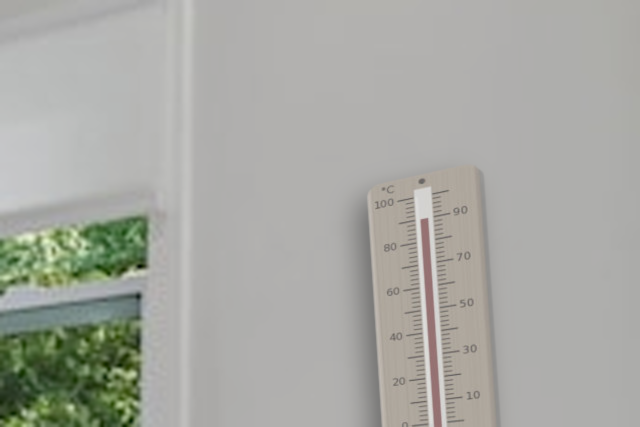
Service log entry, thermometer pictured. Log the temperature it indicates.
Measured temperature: 90 °C
